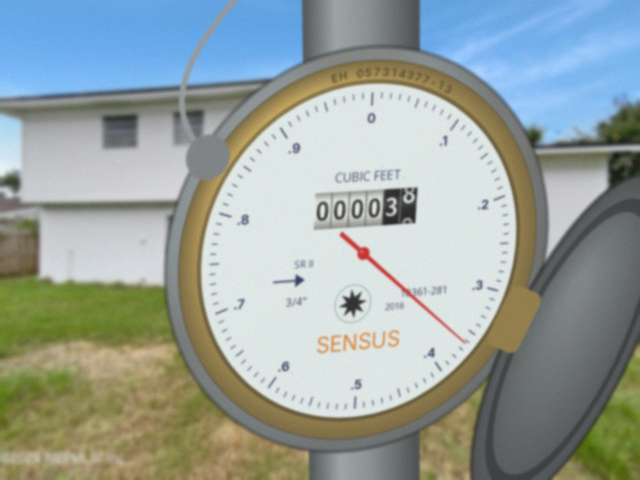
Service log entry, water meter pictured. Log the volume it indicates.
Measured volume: 38.36 ft³
